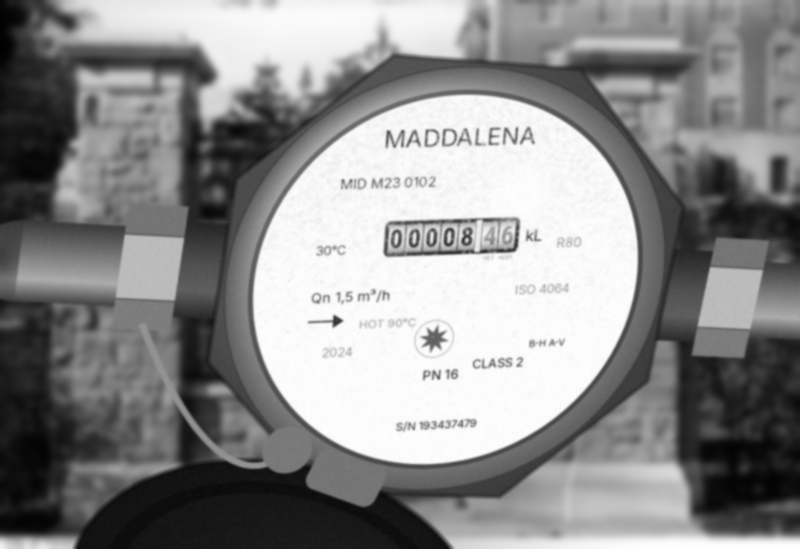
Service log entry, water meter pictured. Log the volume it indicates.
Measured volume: 8.46 kL
